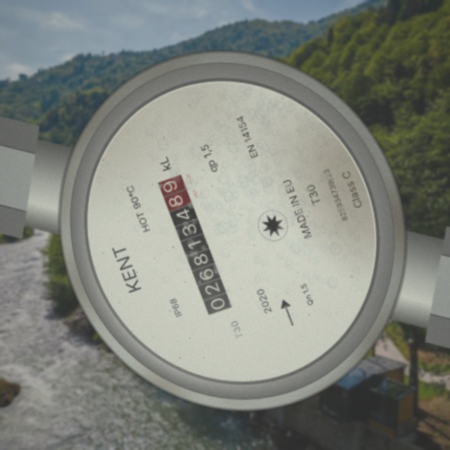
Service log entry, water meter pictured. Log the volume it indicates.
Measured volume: 268134.89 kL
